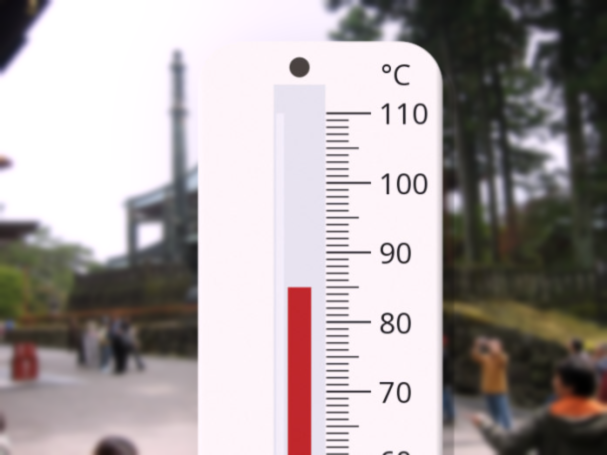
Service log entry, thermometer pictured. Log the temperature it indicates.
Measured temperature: 85 °C
